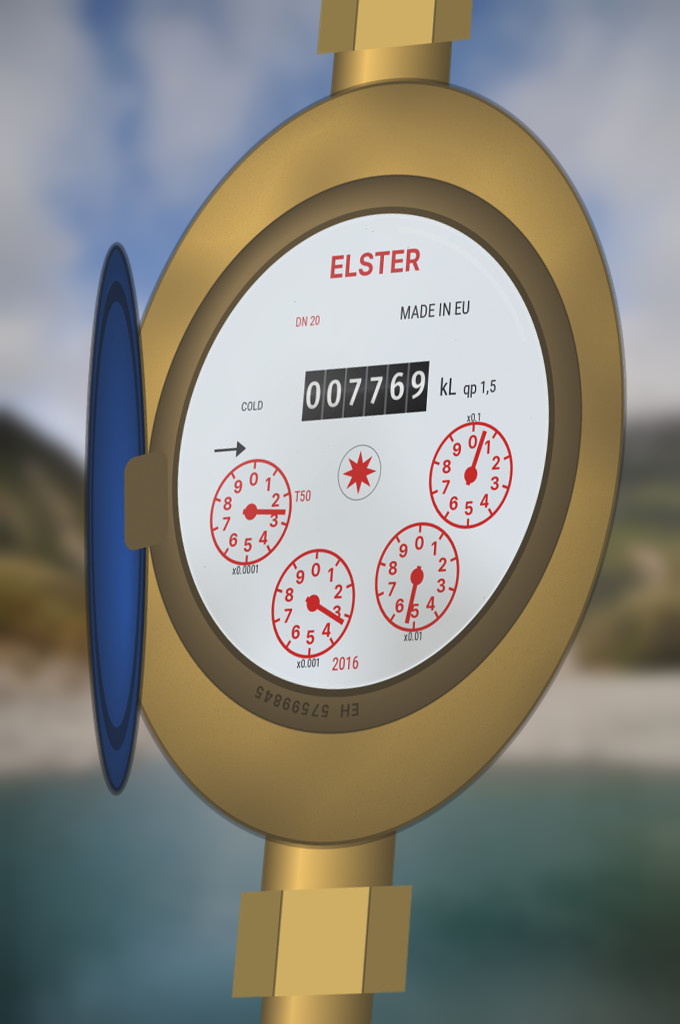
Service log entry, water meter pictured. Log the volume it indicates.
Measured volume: 7769.0532 kL
